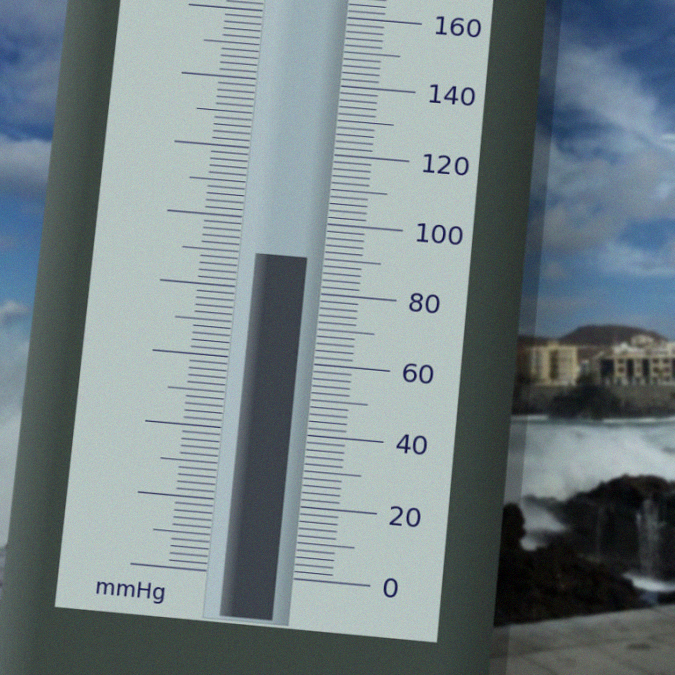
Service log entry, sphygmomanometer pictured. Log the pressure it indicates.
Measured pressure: 90 mmHg
